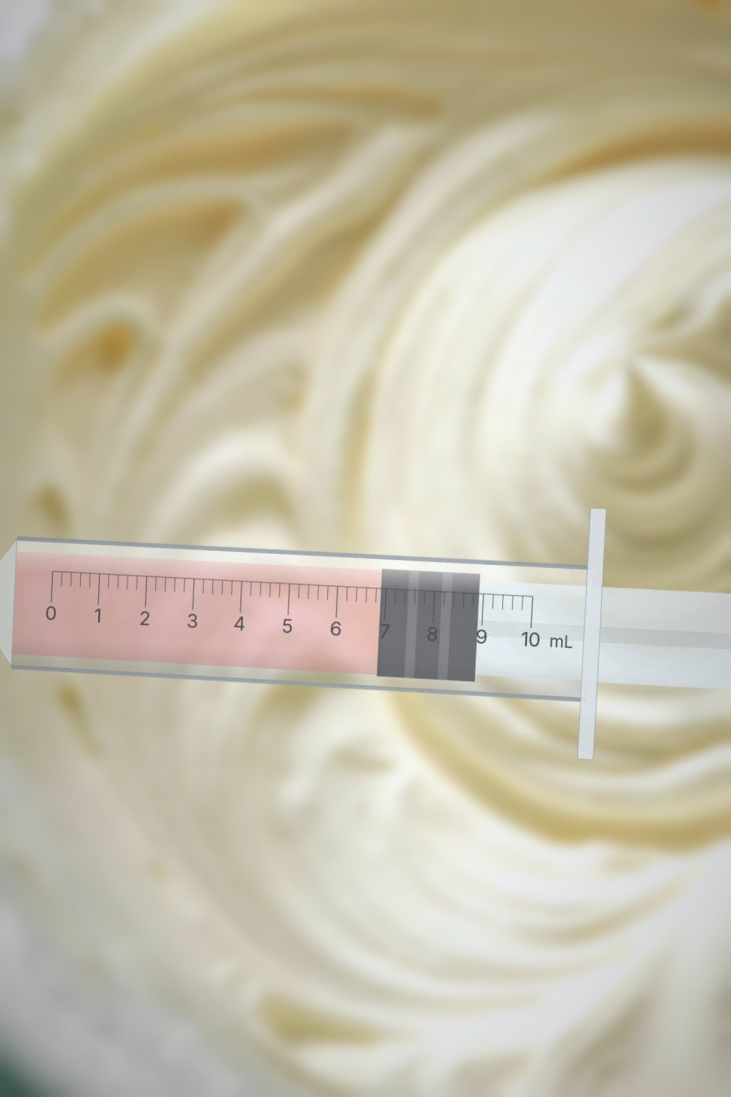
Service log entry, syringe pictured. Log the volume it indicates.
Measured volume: 6.9 mL
